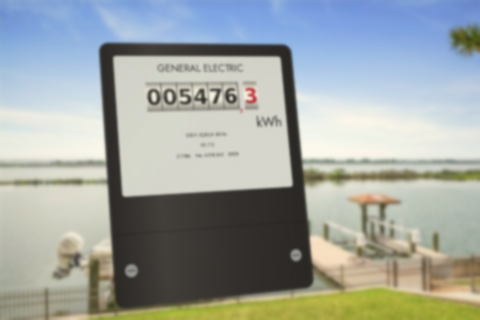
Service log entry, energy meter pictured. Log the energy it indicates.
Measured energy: 5476.3 kWh
